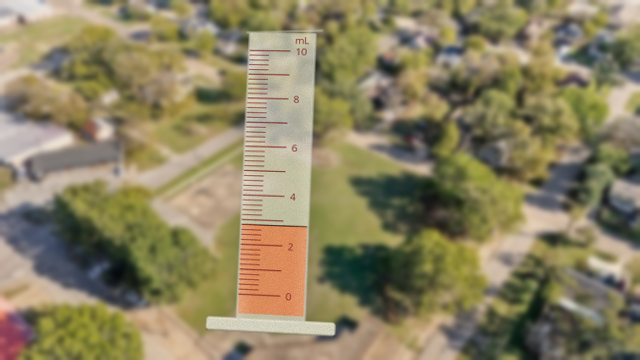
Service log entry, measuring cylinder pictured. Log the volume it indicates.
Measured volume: 2.8 mL
